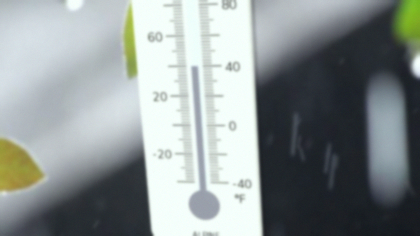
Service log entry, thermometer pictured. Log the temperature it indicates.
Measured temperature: 40 °F
